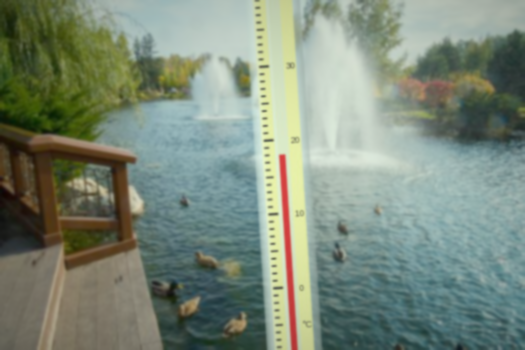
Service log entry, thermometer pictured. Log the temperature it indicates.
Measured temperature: 18 °C
